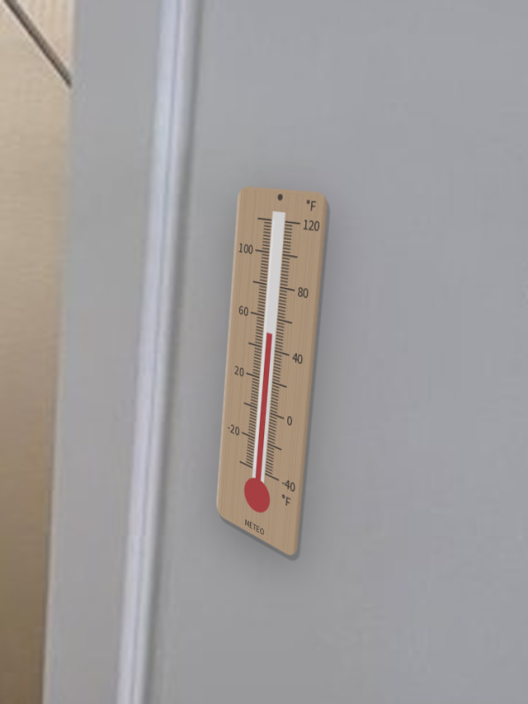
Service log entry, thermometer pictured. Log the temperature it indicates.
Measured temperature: 50 °F
